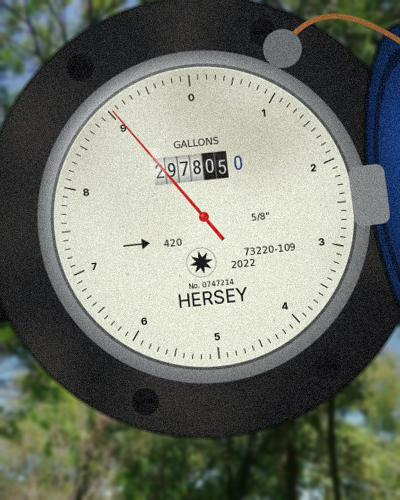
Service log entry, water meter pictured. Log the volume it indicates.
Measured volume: 2978049.0 gal
